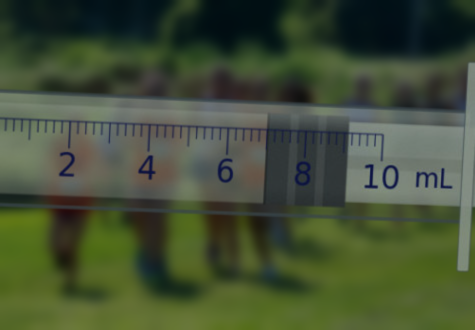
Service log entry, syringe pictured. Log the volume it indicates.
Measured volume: 7 mL
